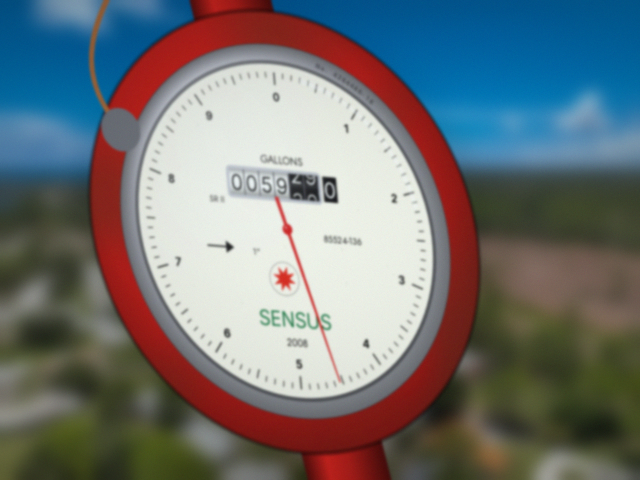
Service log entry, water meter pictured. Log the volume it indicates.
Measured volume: 59294.5 gal
